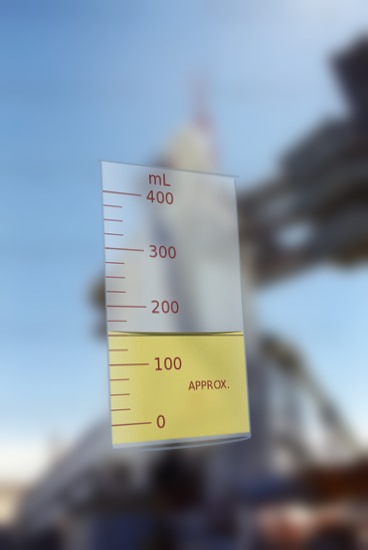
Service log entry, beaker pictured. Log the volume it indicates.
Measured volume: 150 mL
